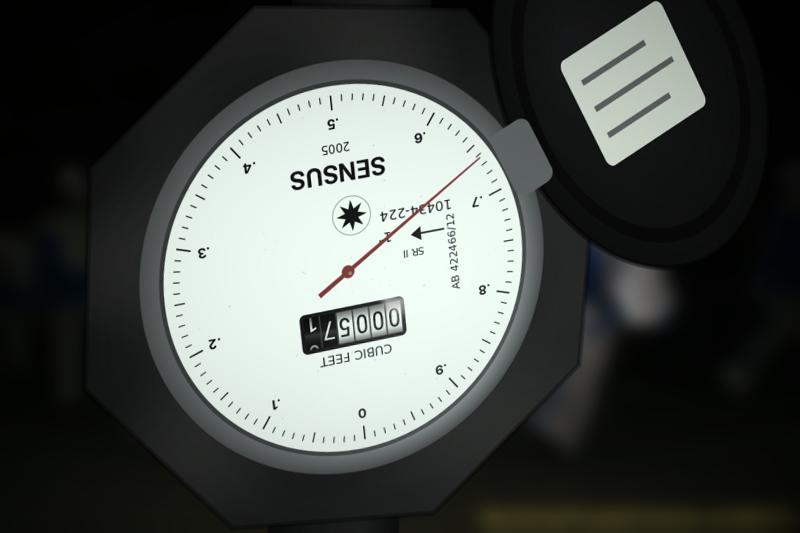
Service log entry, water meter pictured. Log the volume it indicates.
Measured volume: 570.66 ft³
